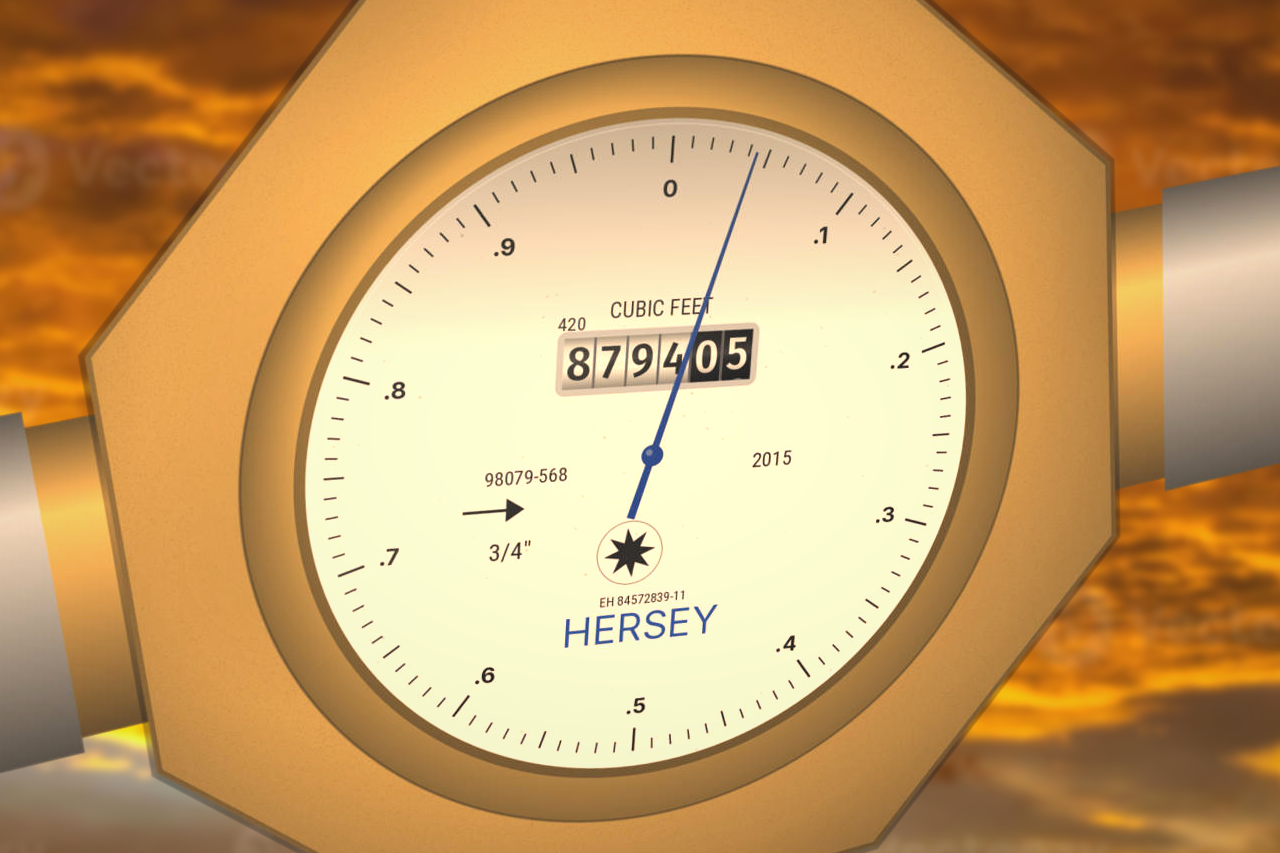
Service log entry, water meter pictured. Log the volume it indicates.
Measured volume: 879405.04 ft³
